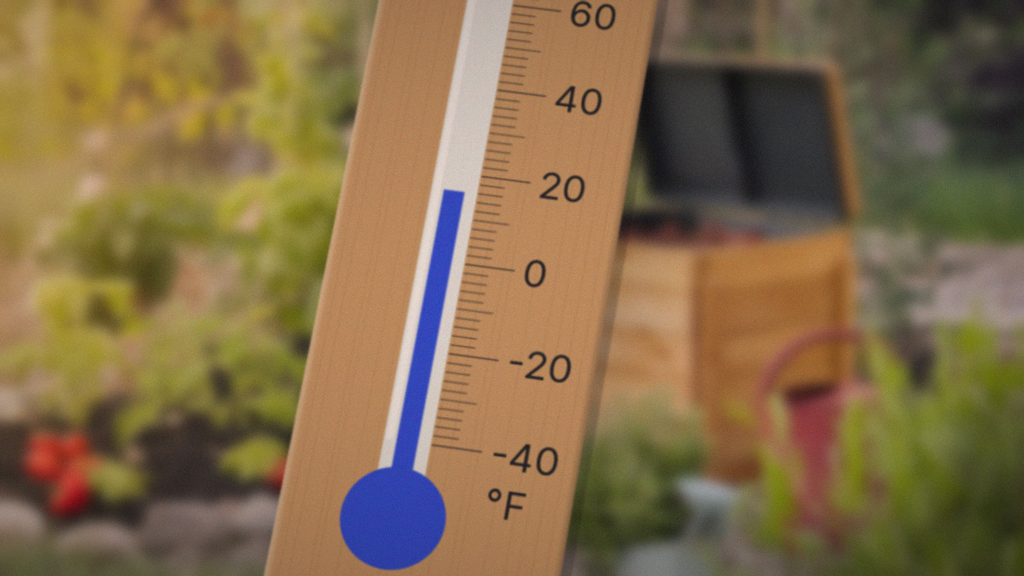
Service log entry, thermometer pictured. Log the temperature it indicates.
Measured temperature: 16 °F
